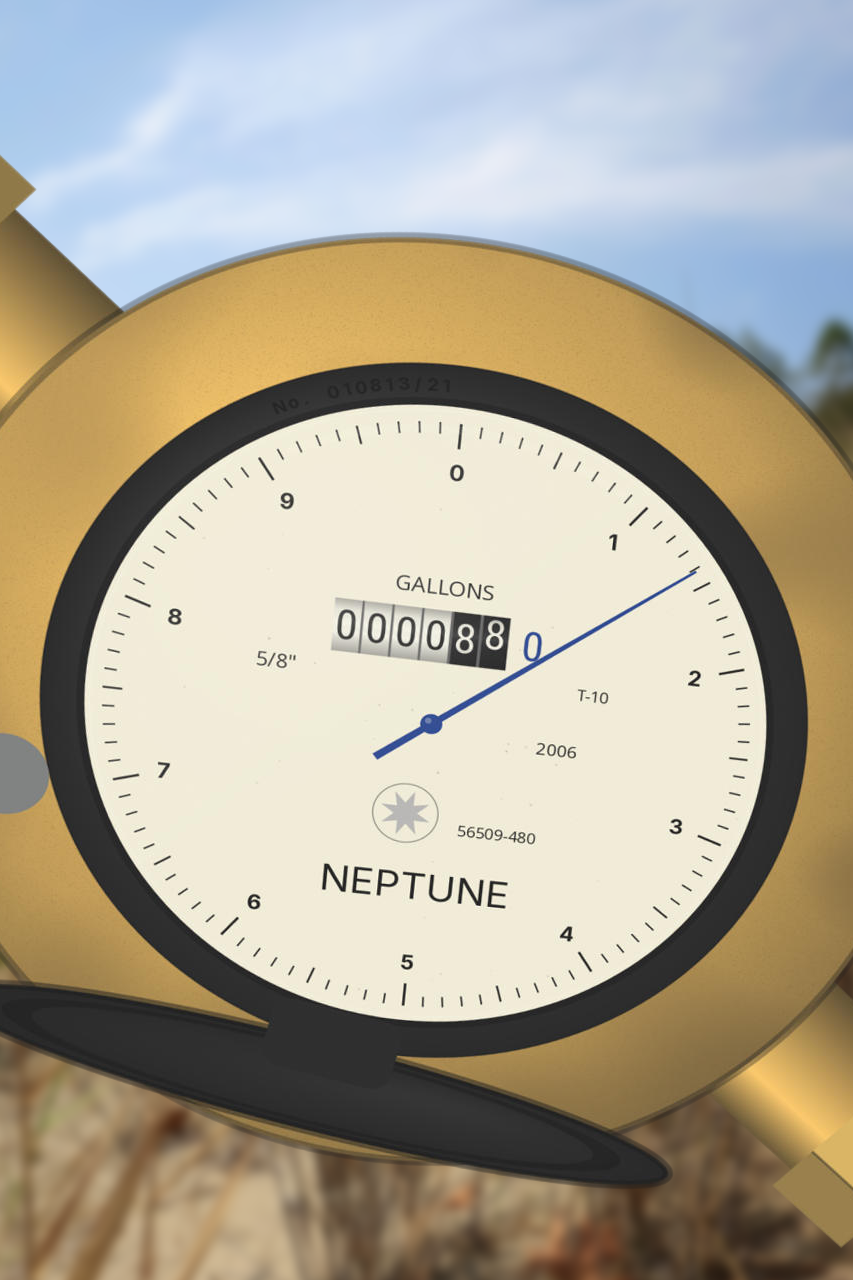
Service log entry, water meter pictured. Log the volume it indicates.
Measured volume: 881.4 gal
